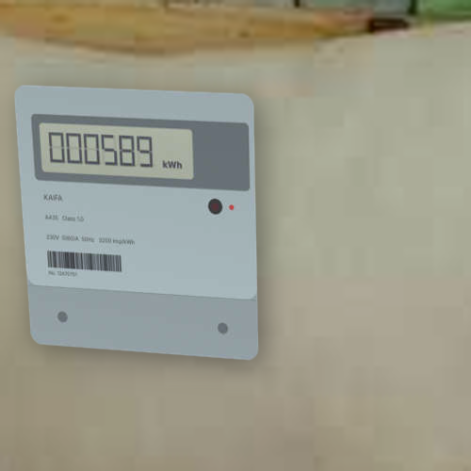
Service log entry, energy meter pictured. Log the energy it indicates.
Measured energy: 589 kWh
